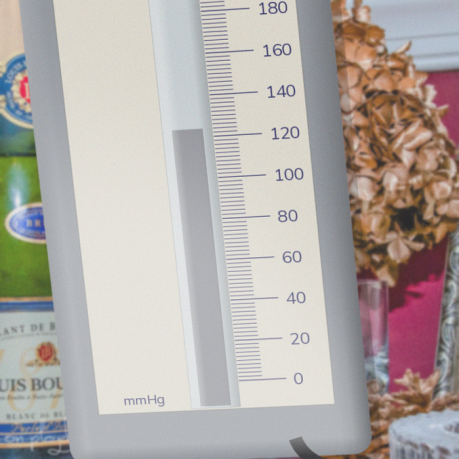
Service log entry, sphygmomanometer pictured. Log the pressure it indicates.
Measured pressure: 124 mmHg
